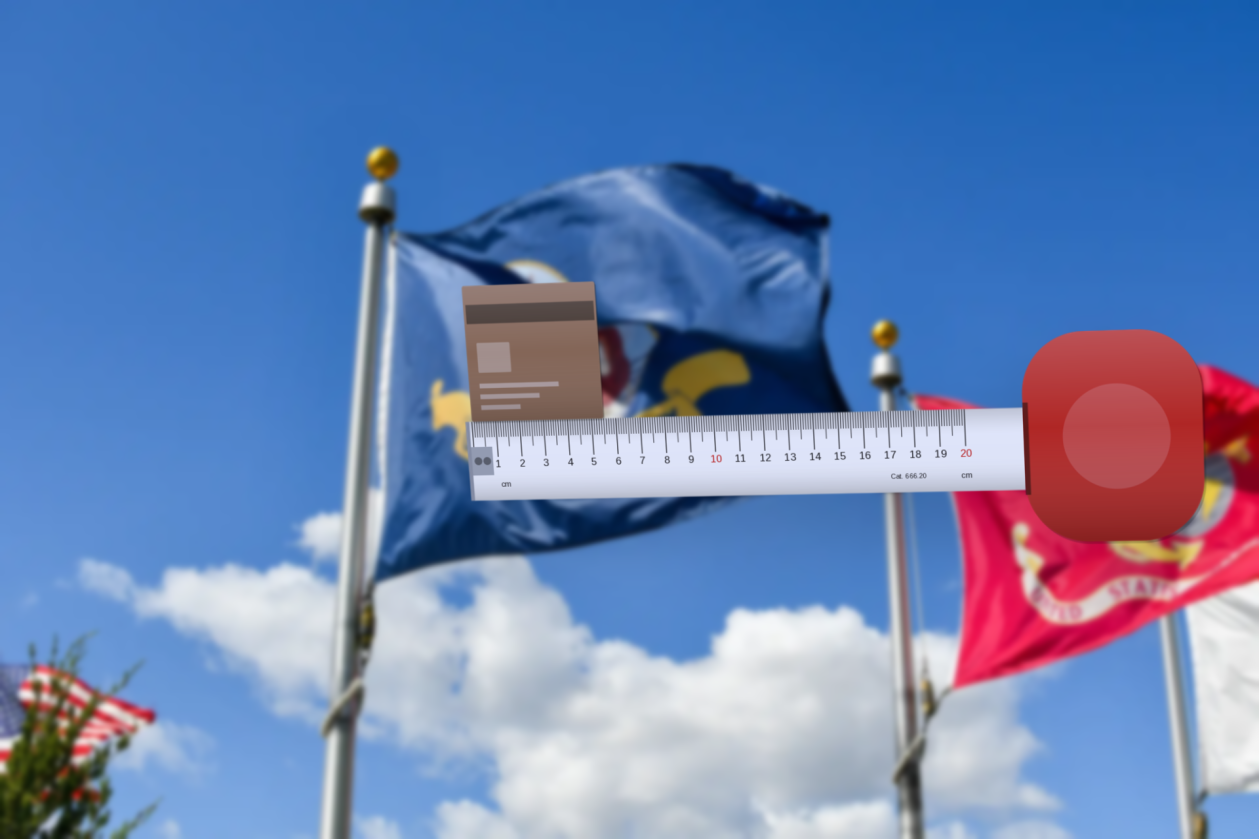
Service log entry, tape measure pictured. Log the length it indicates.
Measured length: 5.5 cm
